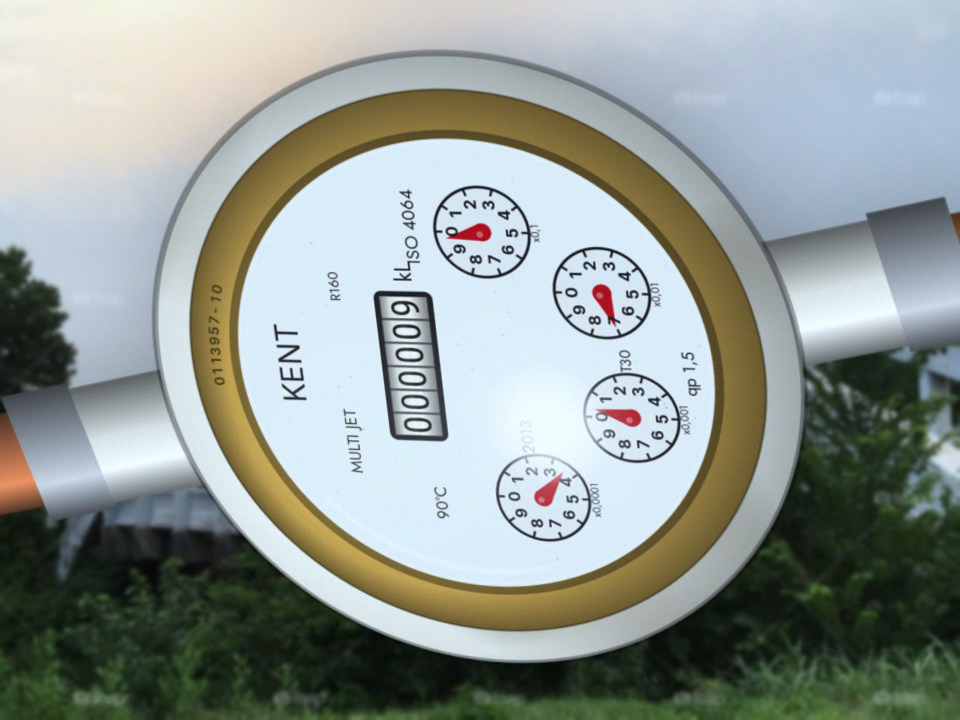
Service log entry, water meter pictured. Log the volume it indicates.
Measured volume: 8.9703 kL
